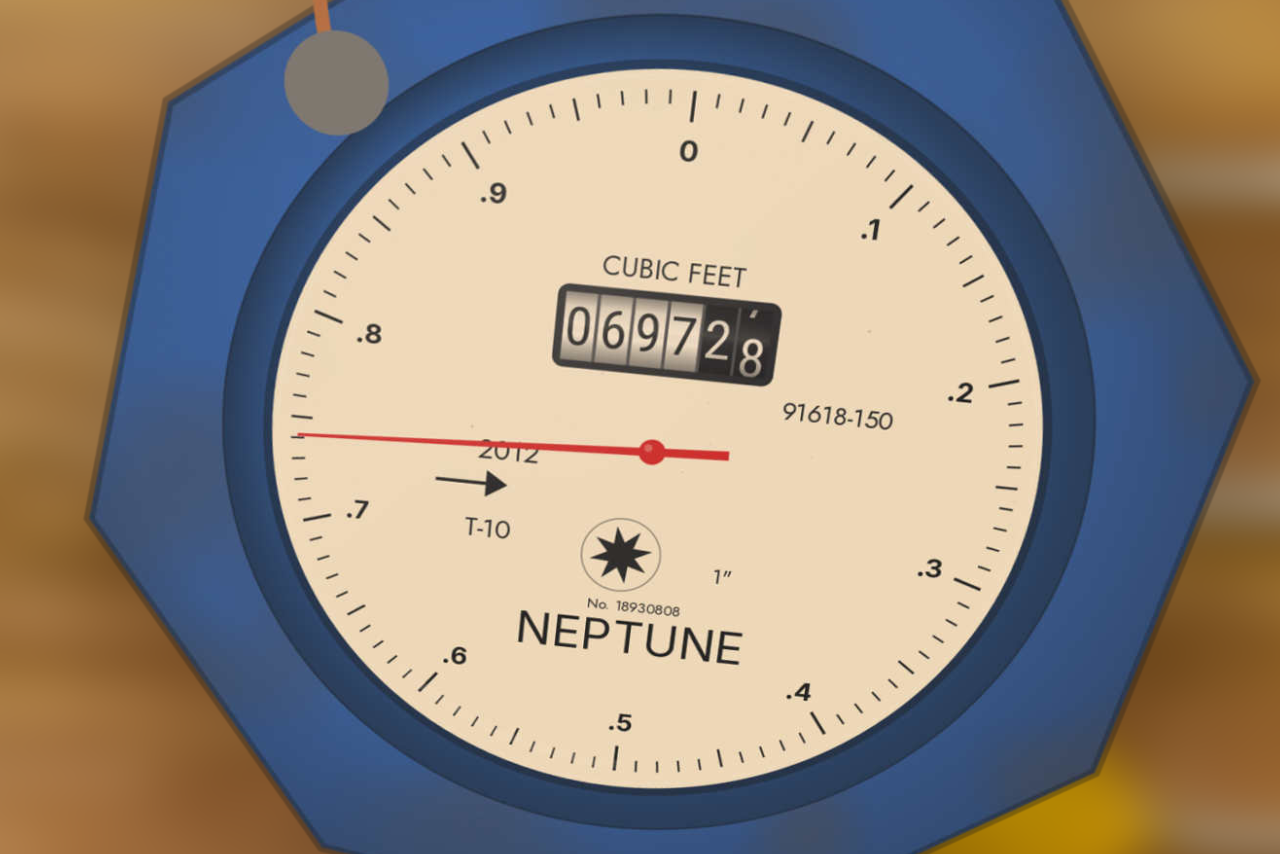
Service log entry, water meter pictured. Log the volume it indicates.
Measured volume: 69727.74 ft³
